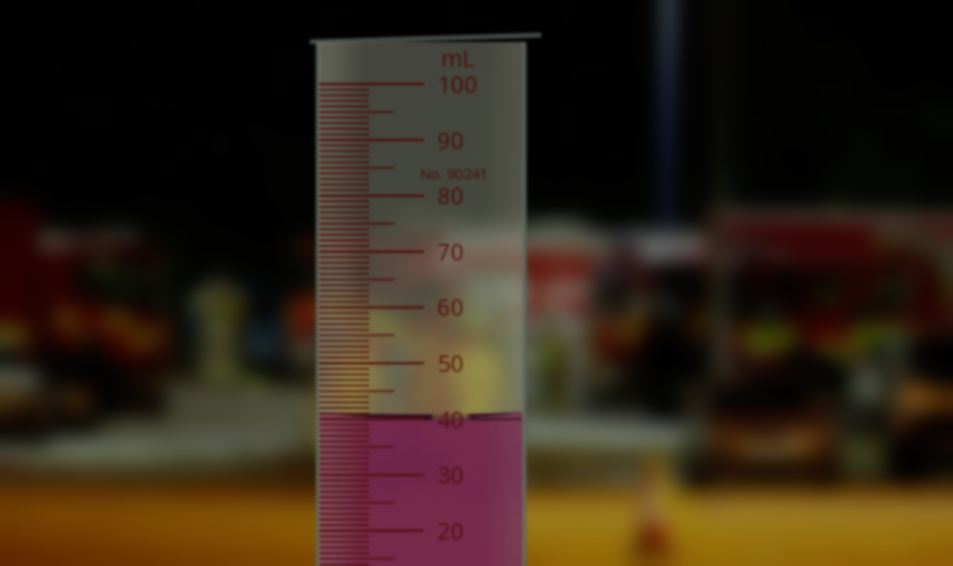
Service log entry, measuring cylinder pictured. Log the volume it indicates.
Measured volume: 40 mL
